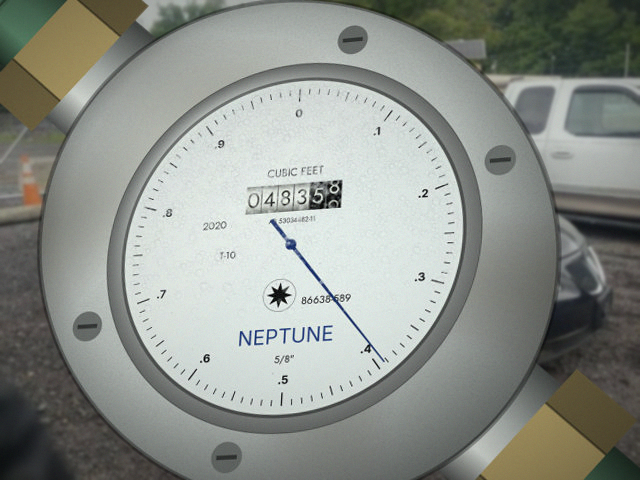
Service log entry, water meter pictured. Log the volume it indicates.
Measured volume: 48358.39 ft³
